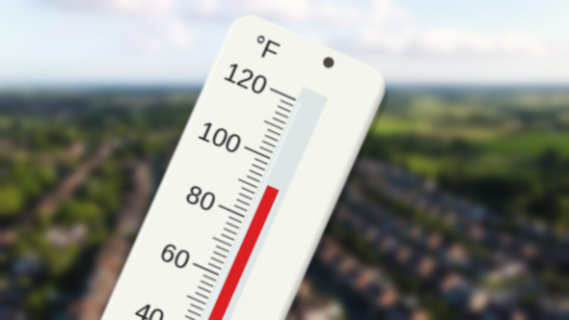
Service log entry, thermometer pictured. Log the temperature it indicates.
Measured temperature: 92 °F
